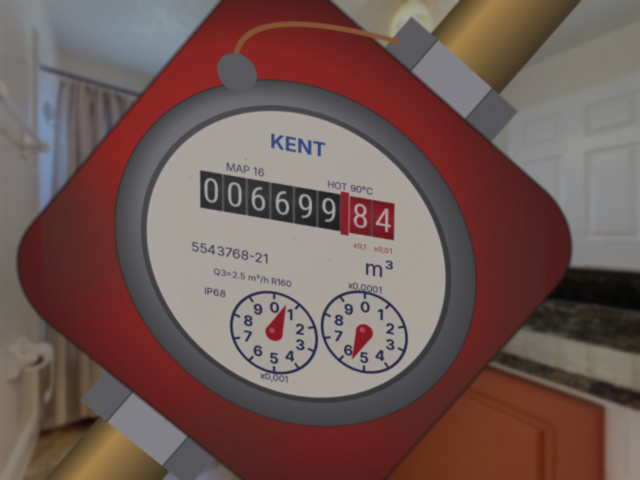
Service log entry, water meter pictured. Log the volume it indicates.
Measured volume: 6699.8405 m³
